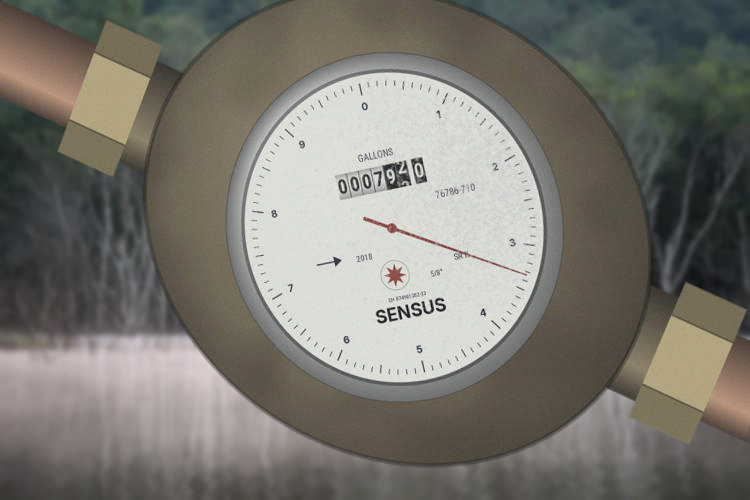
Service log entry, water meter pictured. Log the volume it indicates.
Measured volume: 7923.3 gal
